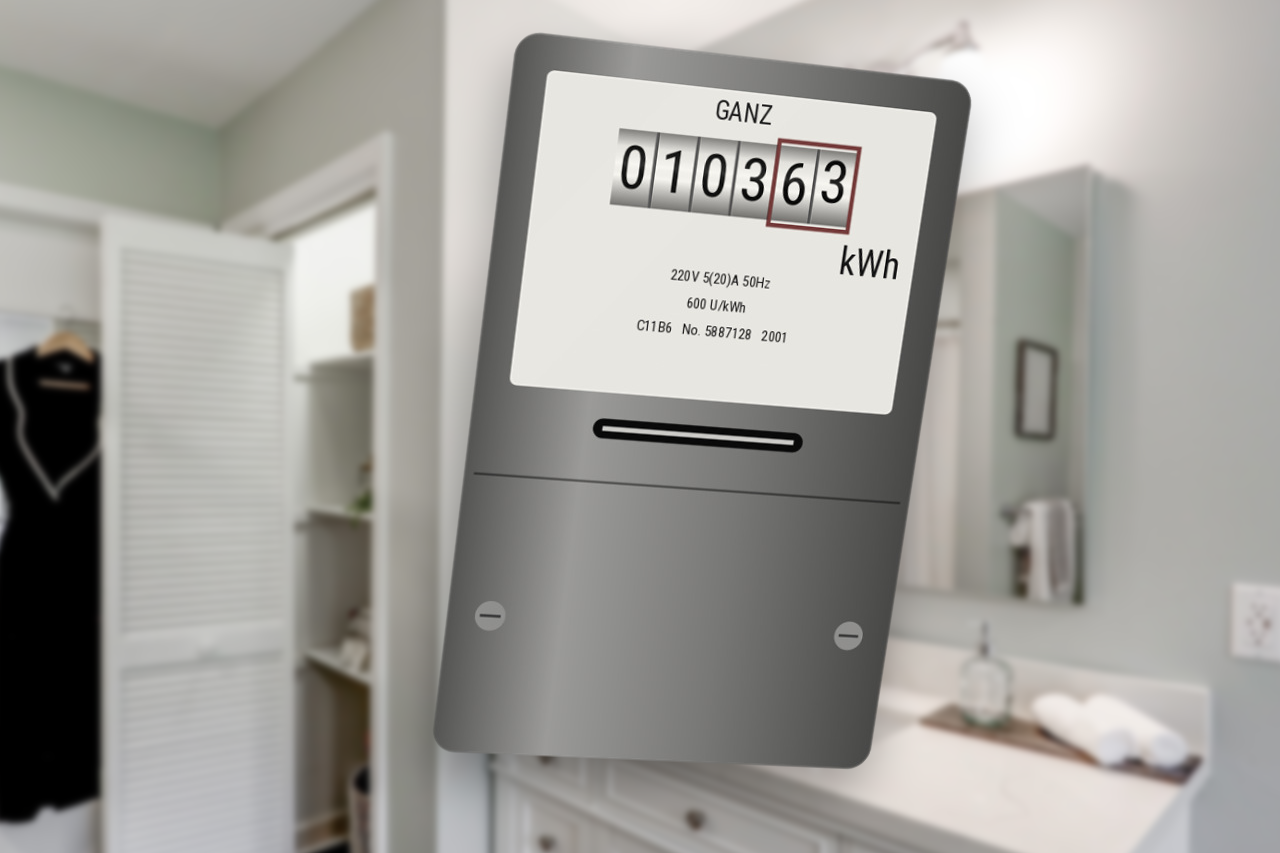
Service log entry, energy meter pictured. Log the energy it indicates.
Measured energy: 103.63 kWh
